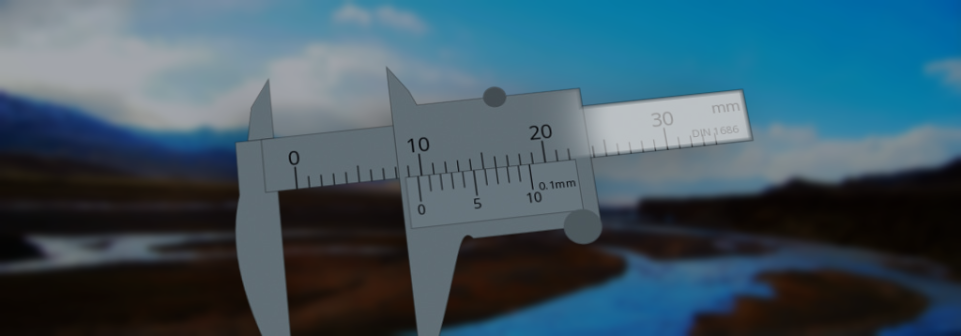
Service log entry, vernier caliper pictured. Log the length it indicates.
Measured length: 9.7 mm
